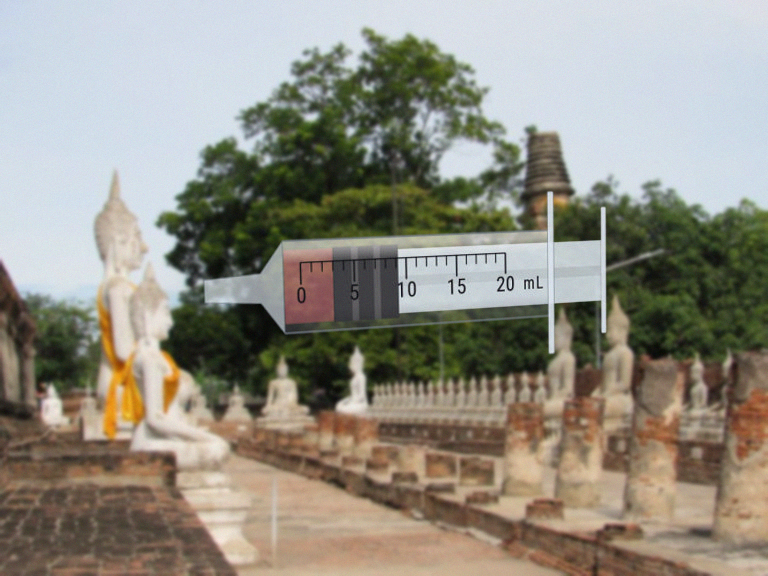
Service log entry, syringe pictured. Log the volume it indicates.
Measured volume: 3 mL
